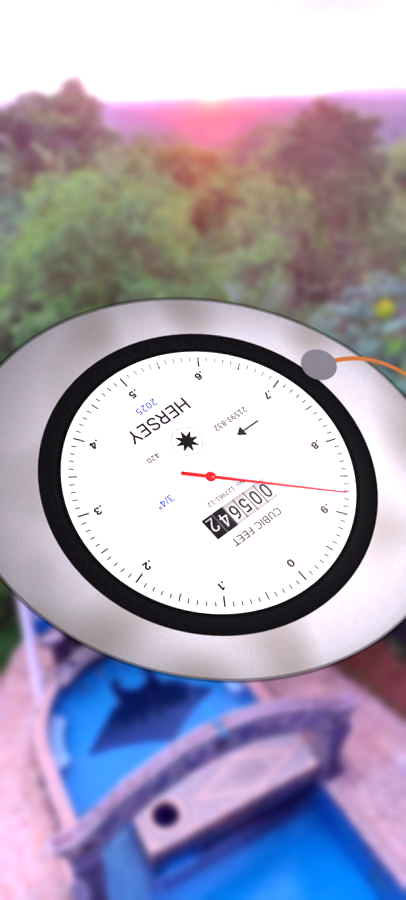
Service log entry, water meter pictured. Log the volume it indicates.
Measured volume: 5641.87 ft³
